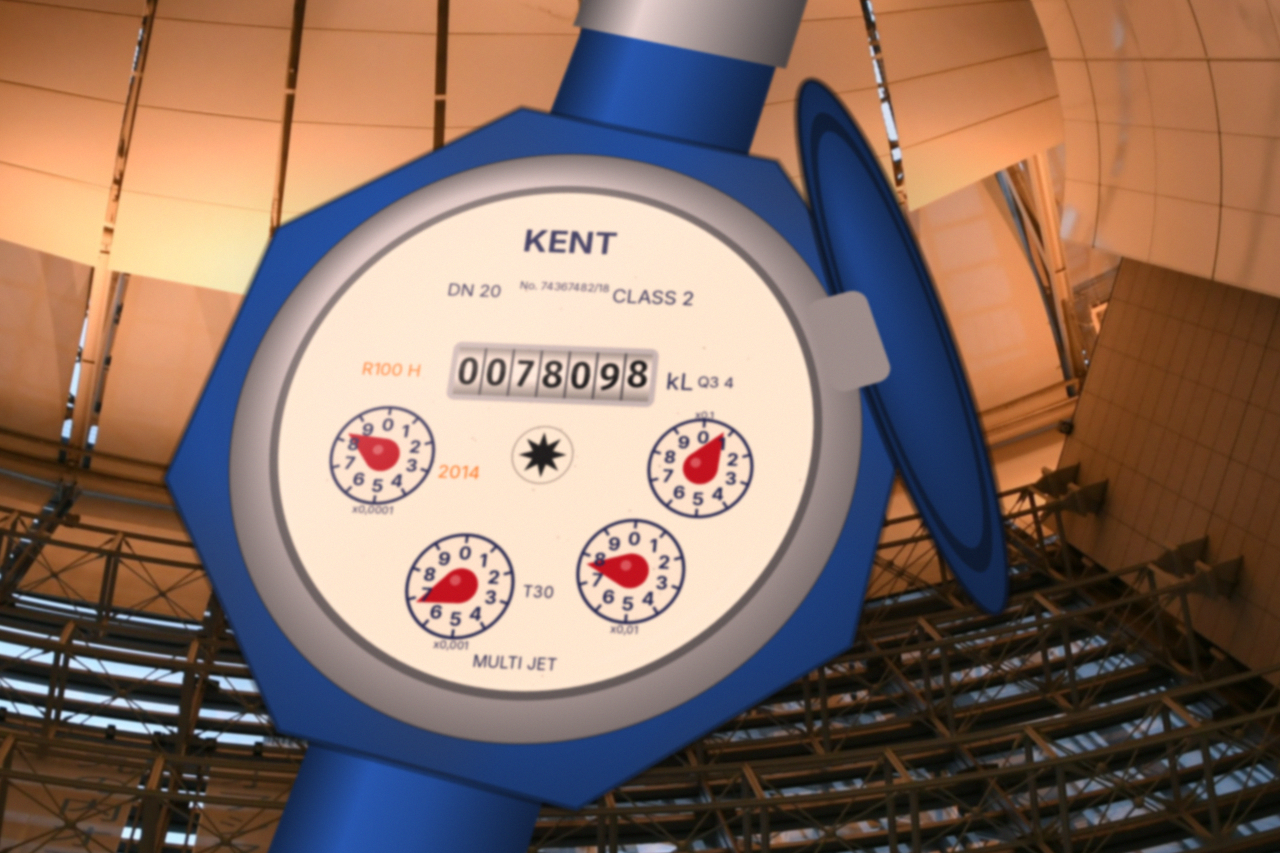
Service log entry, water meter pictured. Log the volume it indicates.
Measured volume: 78098.0768 kL
